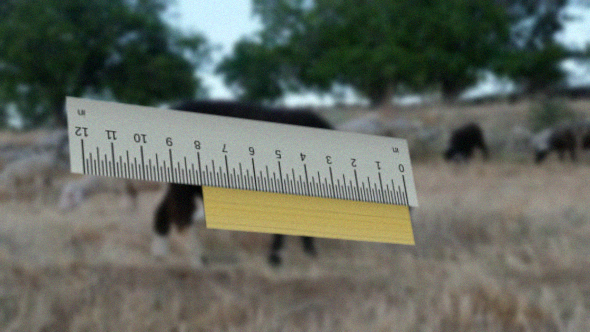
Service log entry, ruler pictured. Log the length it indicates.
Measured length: 8 in
